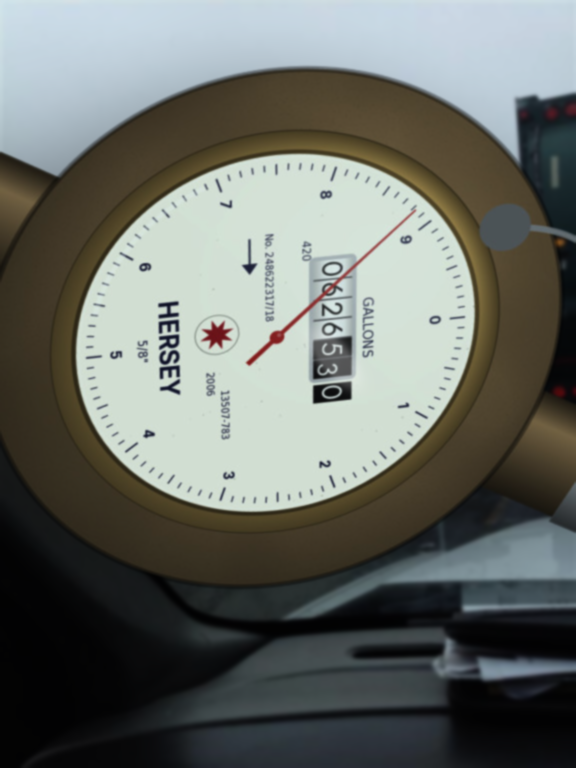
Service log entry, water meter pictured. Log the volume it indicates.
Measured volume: 626528.8 gal
